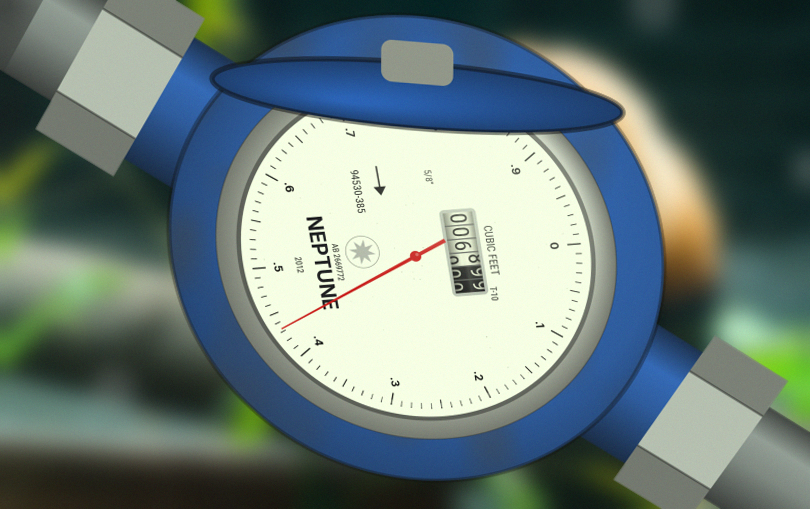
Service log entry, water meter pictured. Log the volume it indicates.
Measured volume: 6899.43 ft³
